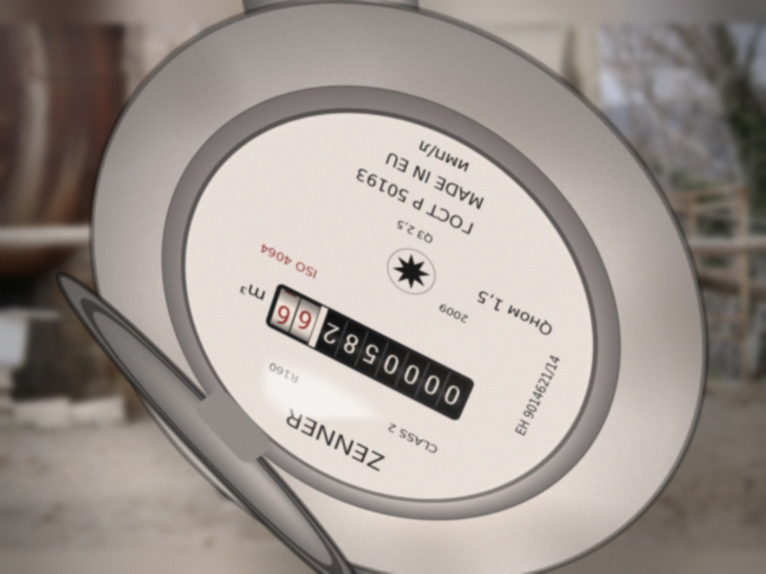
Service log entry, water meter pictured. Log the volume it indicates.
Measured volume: 582.66 m³
